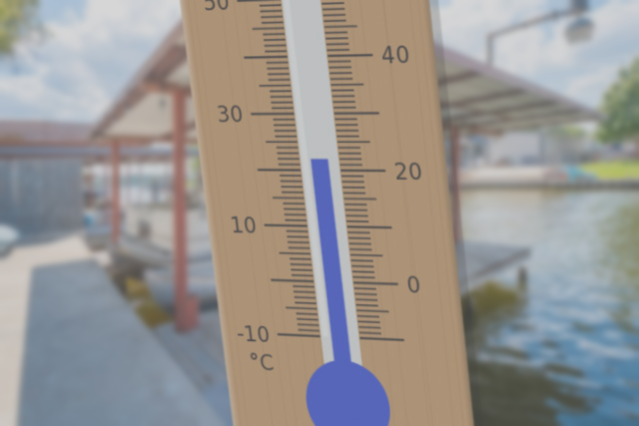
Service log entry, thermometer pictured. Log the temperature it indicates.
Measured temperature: 22 °C
